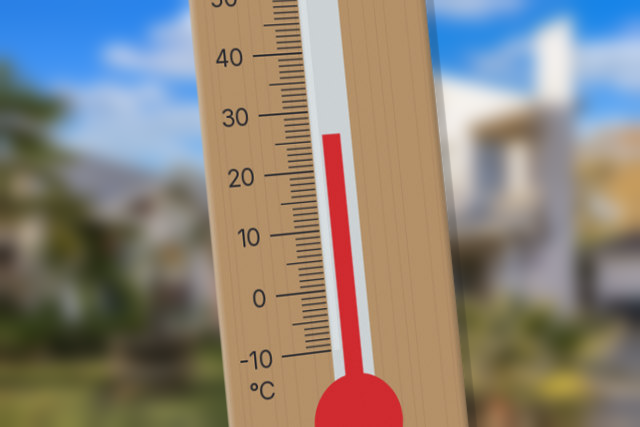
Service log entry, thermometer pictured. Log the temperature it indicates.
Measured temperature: 26 °C
